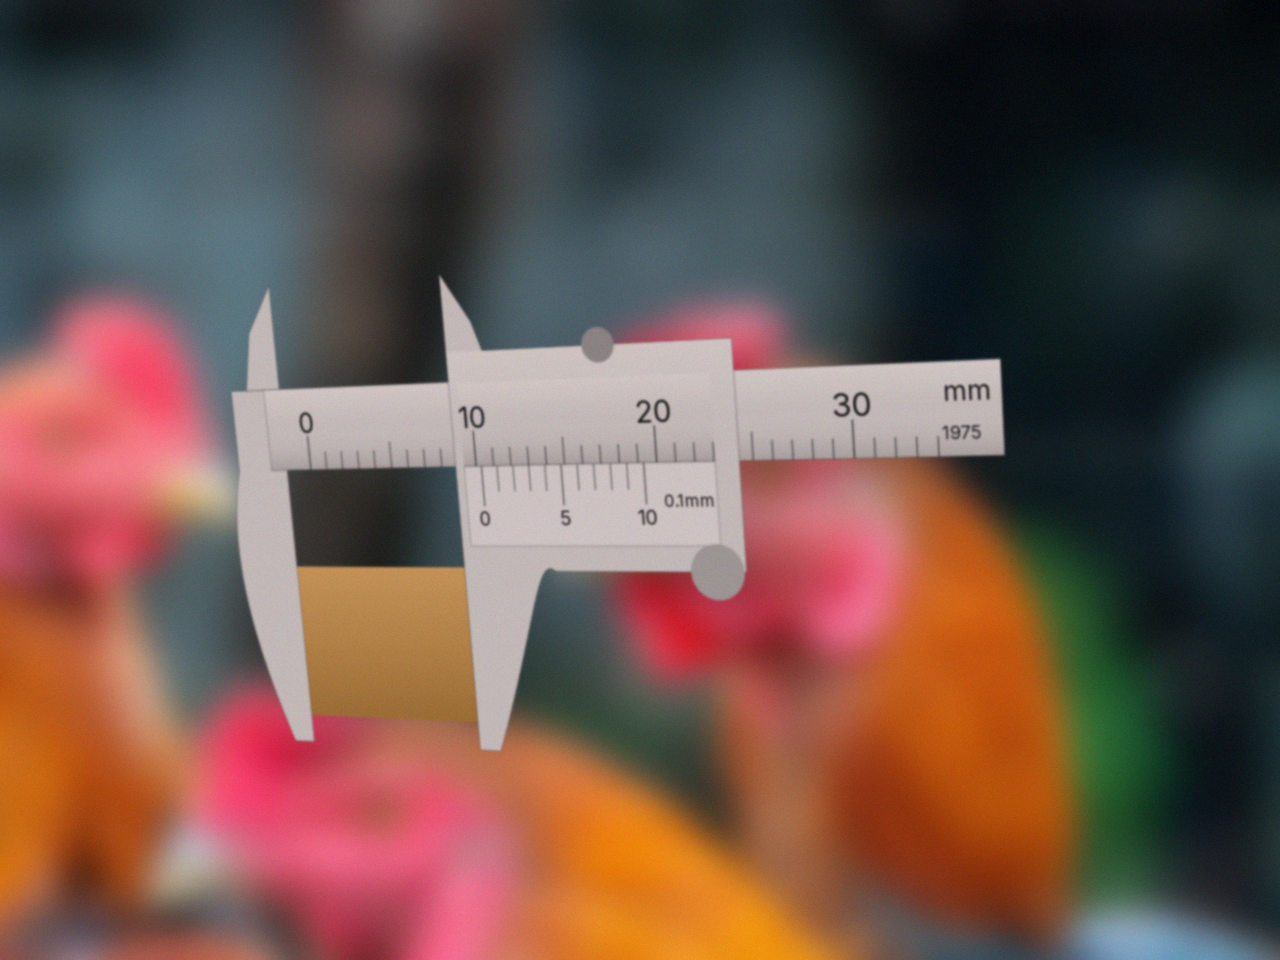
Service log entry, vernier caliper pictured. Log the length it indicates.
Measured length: 10.3 mm
